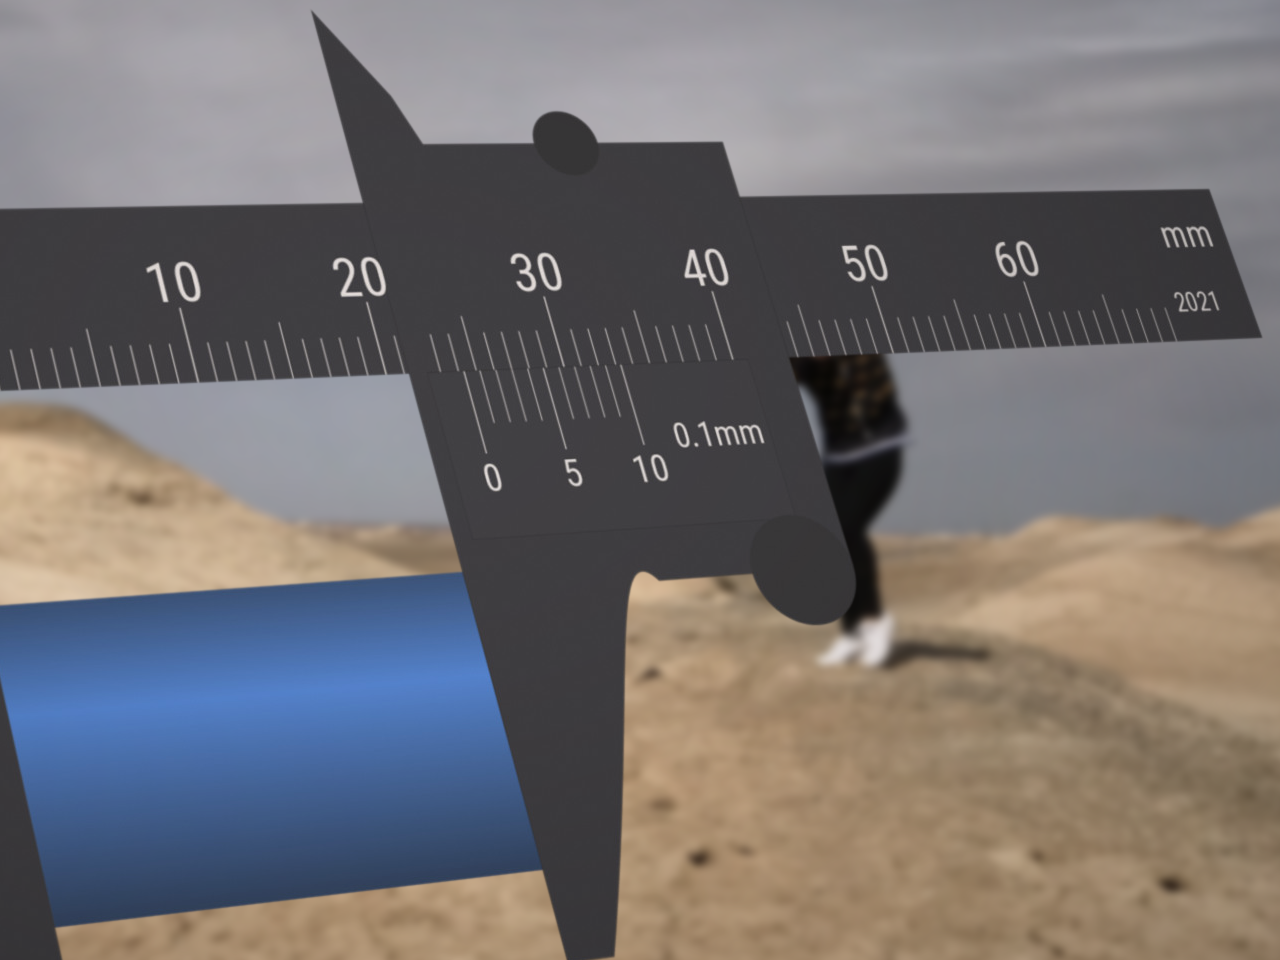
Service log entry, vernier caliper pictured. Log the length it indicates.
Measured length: 24.3 mm
